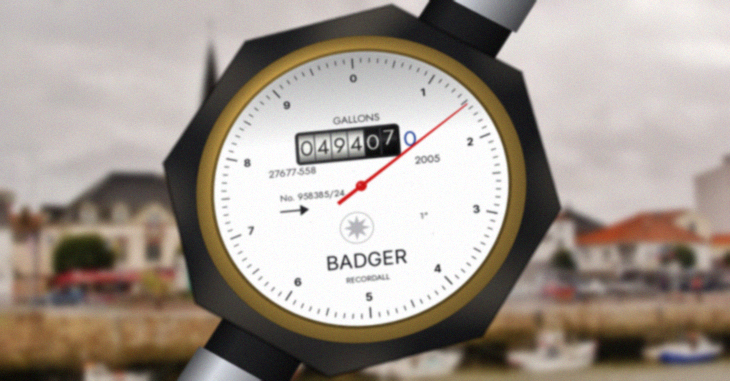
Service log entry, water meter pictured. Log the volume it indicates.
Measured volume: 494071.5 gal
